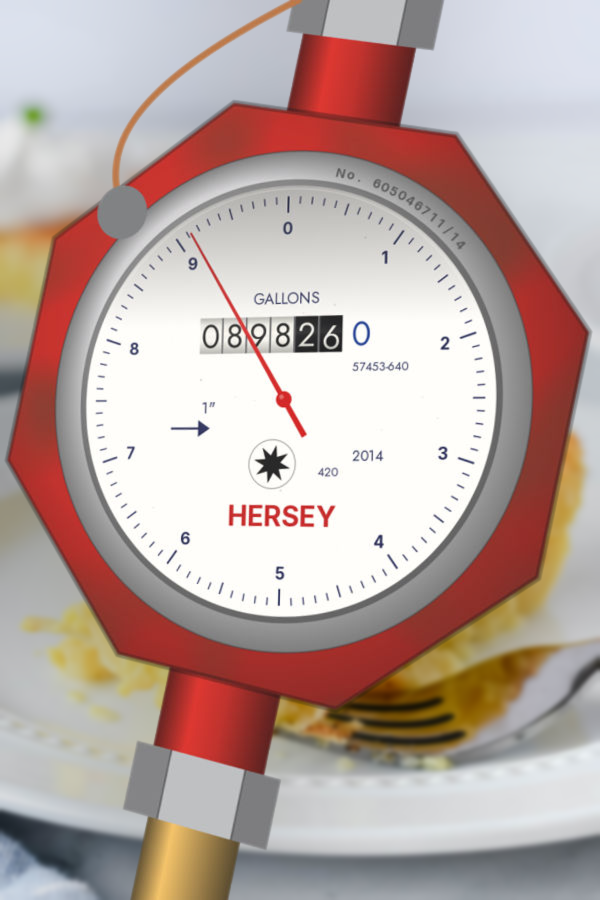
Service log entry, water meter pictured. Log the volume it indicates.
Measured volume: 898259.1 gal
